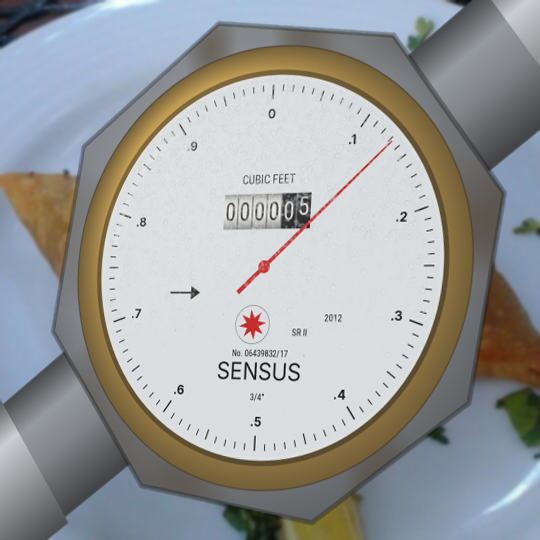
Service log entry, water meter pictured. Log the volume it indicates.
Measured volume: 5.13 ft³
